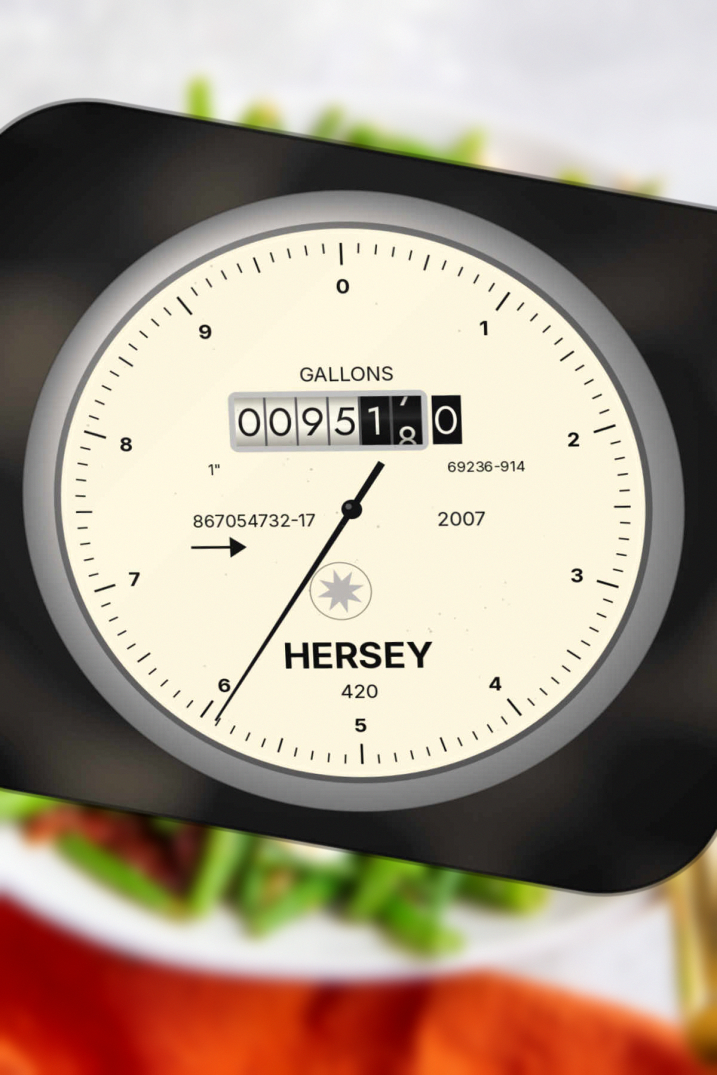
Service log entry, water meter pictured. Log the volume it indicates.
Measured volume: 95175.9 gal
